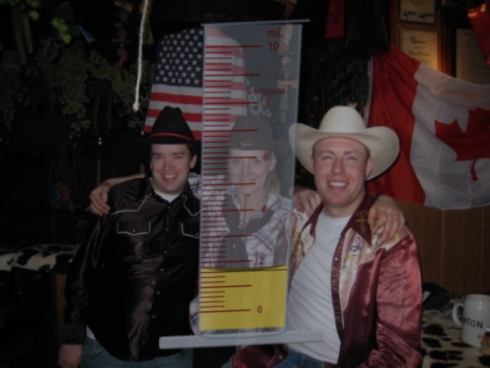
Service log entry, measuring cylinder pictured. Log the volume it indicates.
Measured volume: 1.6 mL
